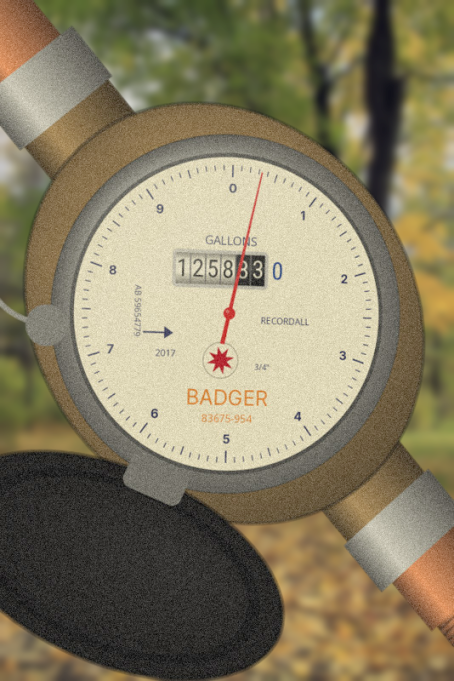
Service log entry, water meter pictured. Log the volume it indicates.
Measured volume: 1258830.3 gal
